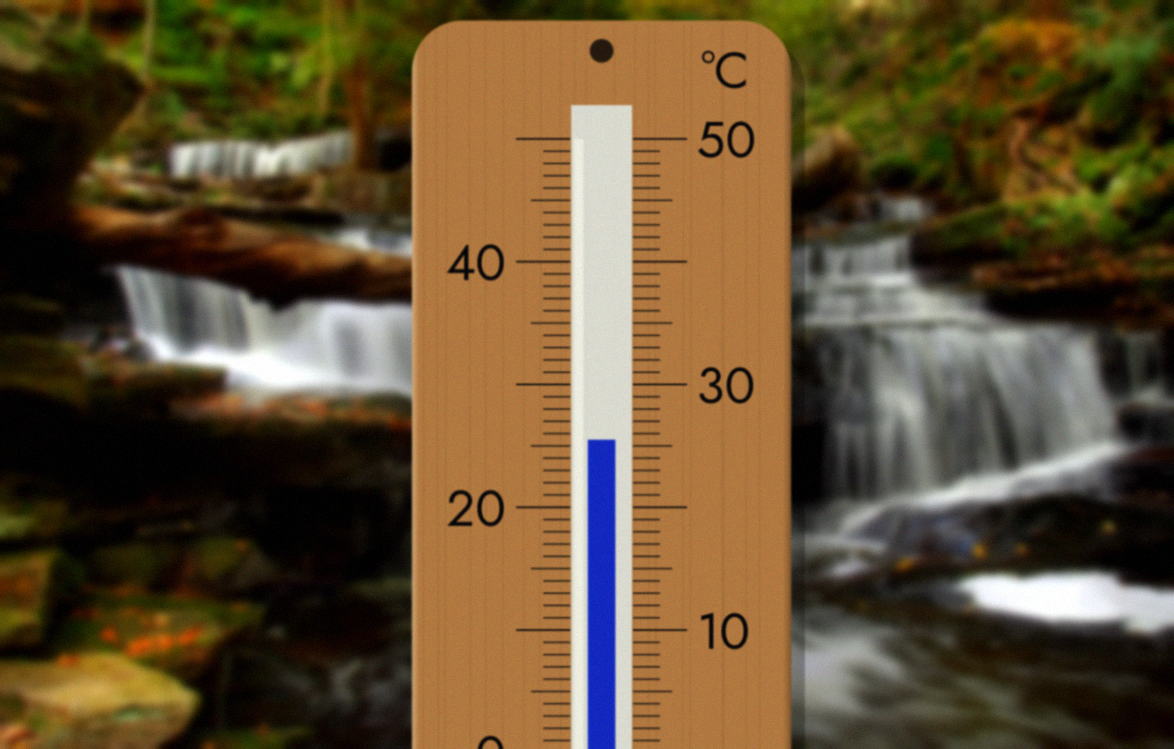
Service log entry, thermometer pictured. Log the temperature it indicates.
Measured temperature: 25.5 °C
